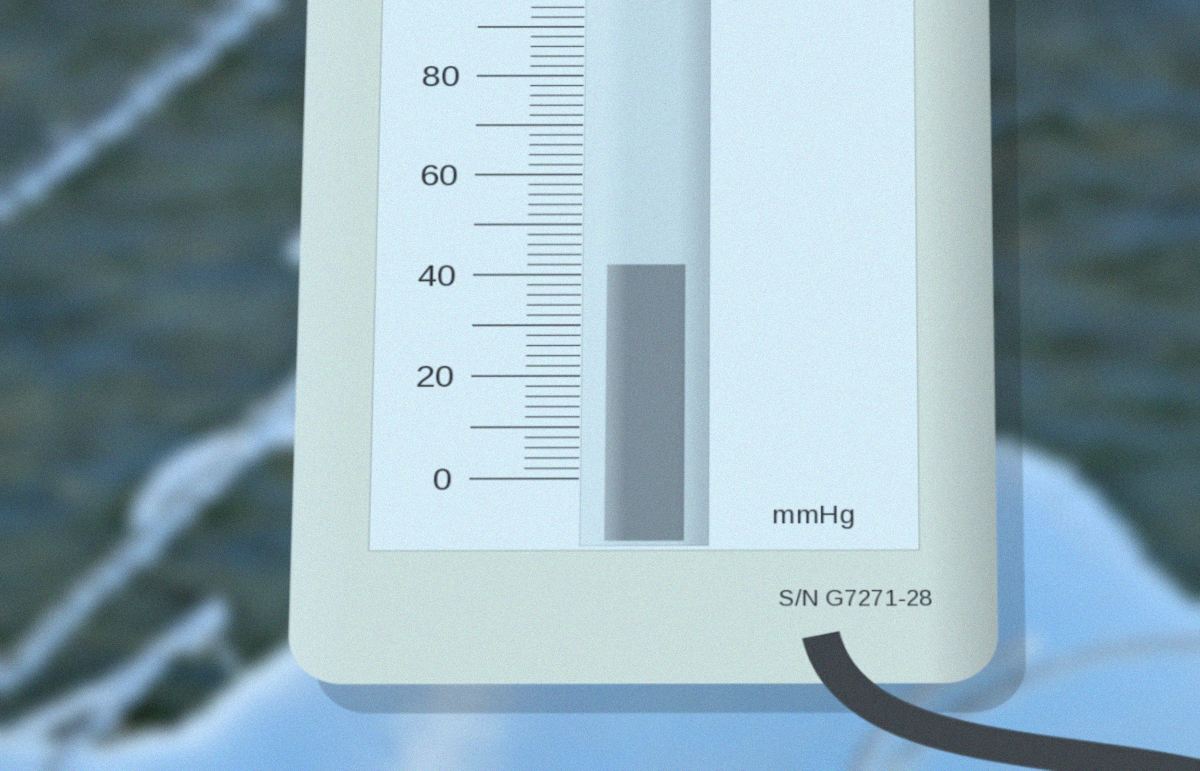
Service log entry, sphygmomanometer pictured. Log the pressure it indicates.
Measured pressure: 42 mmHg
